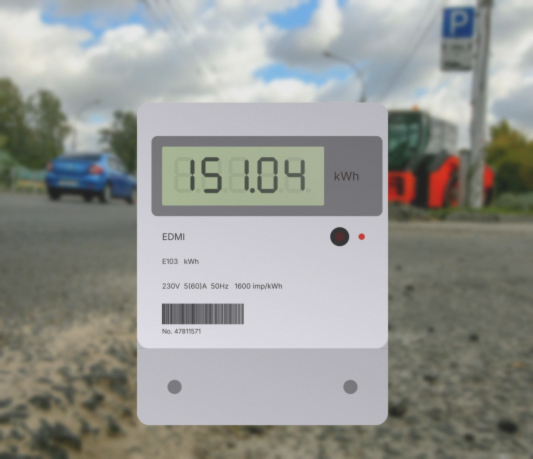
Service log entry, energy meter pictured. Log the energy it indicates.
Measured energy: 151.04 kWh
